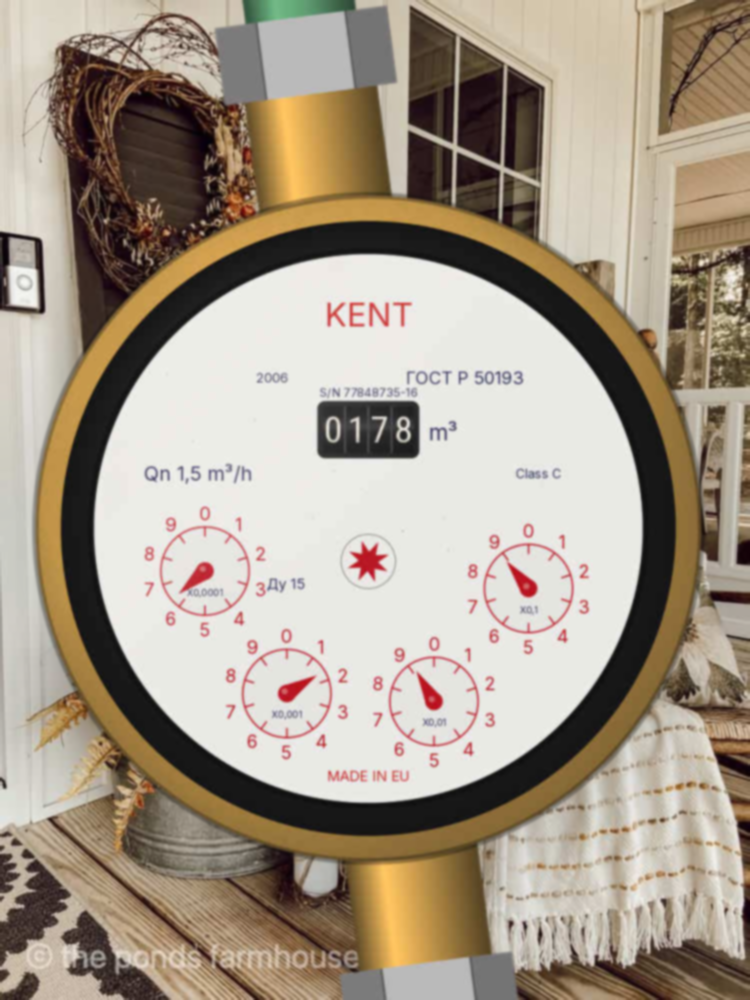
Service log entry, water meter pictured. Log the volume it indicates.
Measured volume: 178.8916 m³
